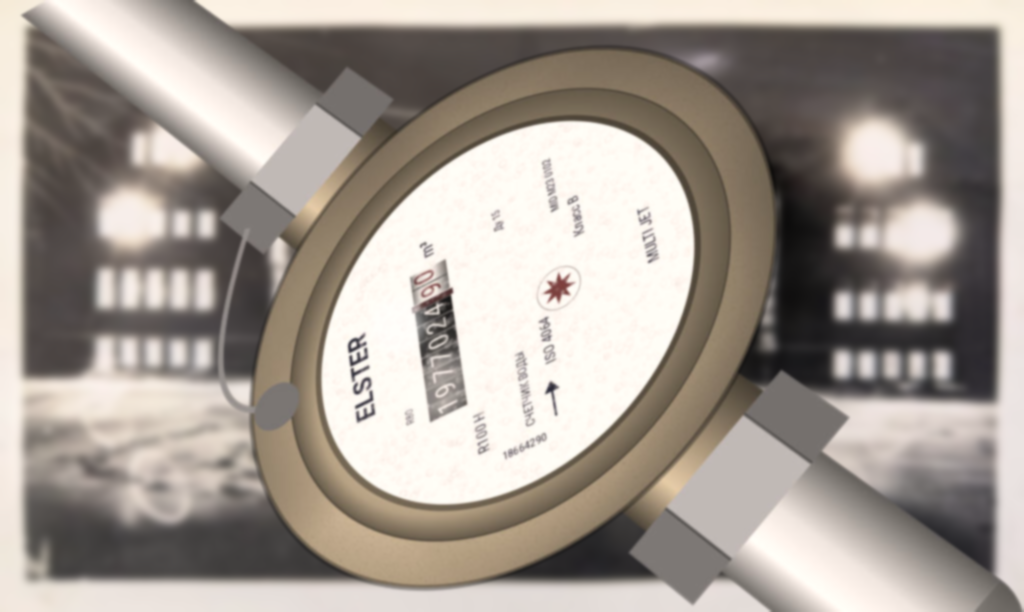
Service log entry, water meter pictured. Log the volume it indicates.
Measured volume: 1977024.90 m³
